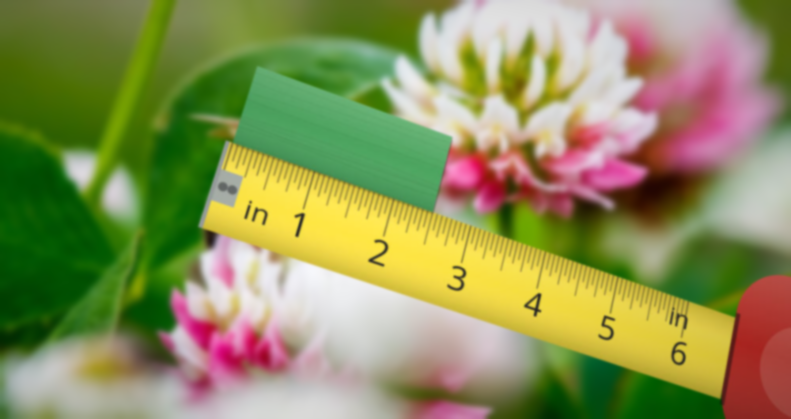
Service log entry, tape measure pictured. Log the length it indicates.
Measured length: 2.5 in
